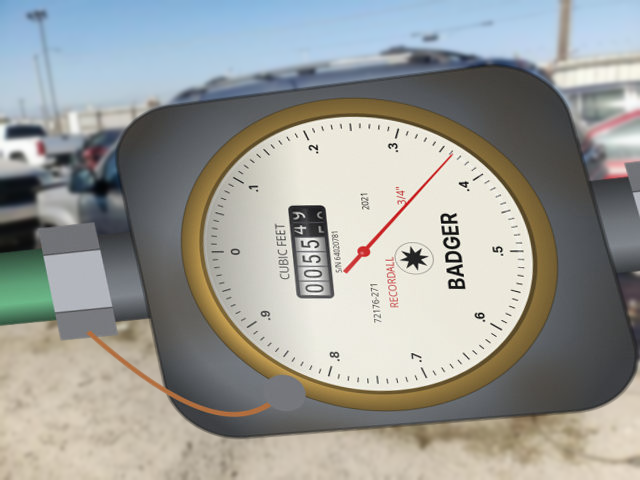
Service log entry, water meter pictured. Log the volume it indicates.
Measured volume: 5549.36 ft³
